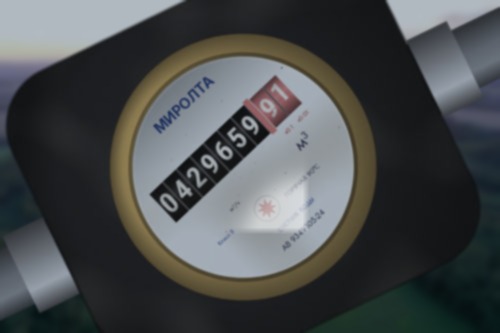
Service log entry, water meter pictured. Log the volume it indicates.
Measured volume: 429659.91 m³
